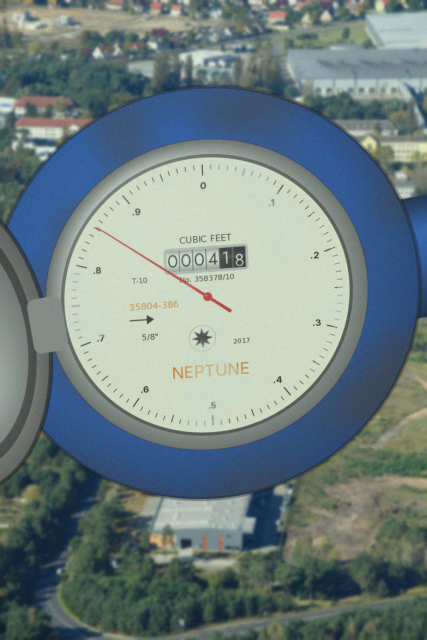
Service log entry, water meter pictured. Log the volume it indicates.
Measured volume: 417.85 ft³
